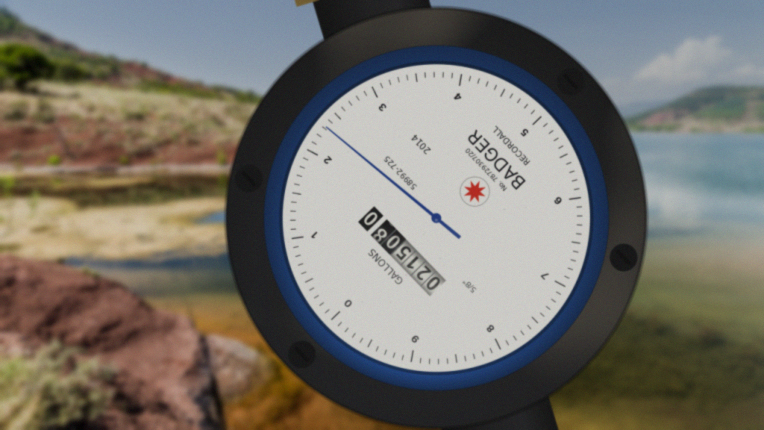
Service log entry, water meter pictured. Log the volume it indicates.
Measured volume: 215082.3 gal
